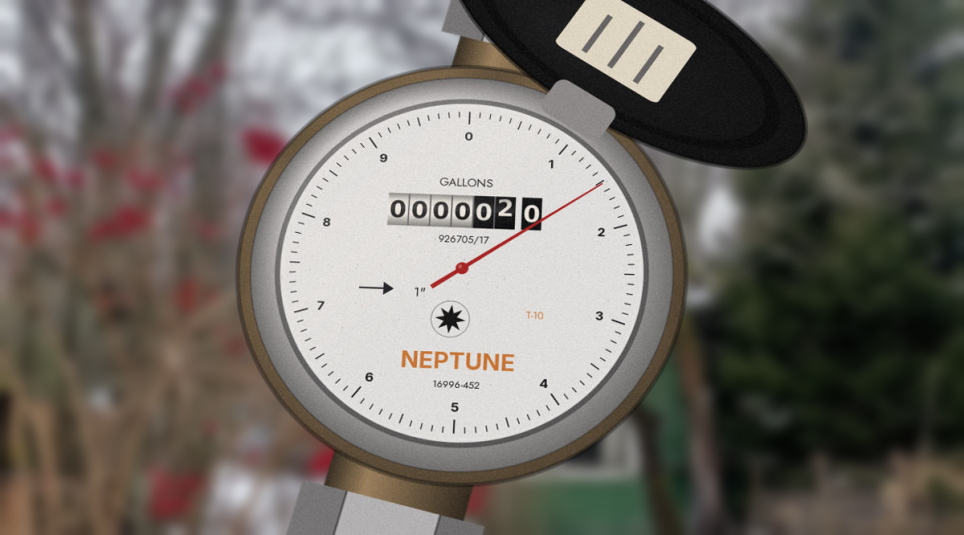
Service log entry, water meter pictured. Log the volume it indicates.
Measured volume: 21.5 gal
